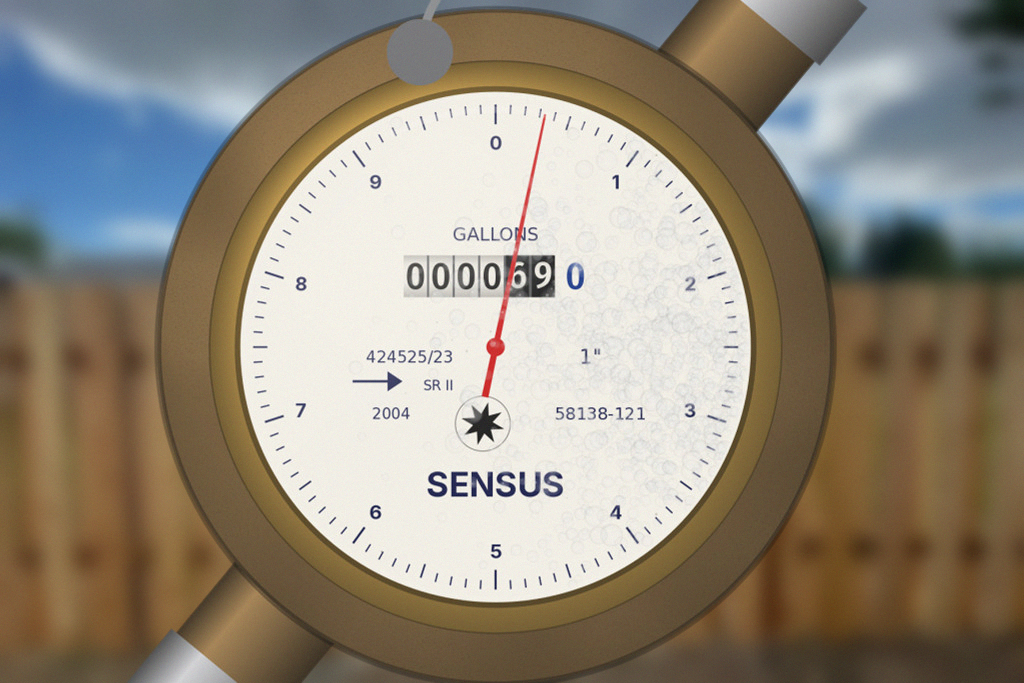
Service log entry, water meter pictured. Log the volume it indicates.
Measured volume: 690.3 gal
